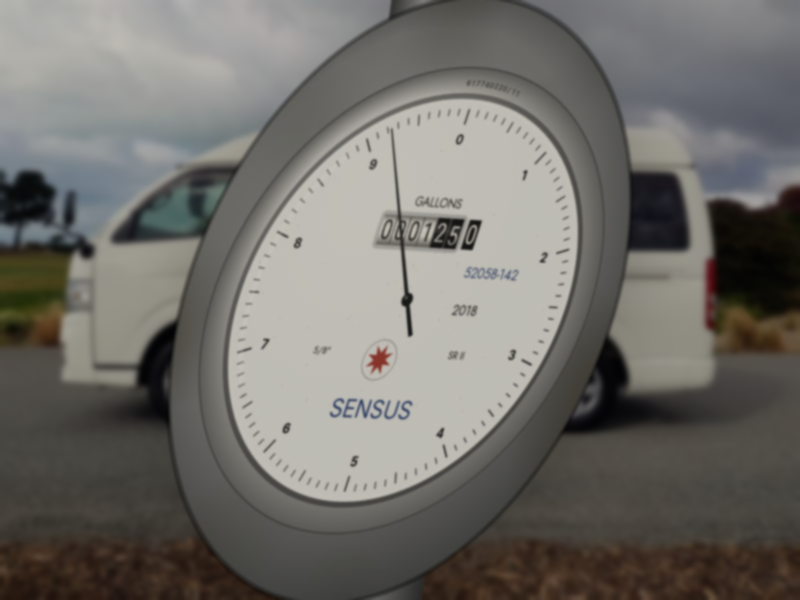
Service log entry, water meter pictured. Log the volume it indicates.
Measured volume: 1249.2 gal
